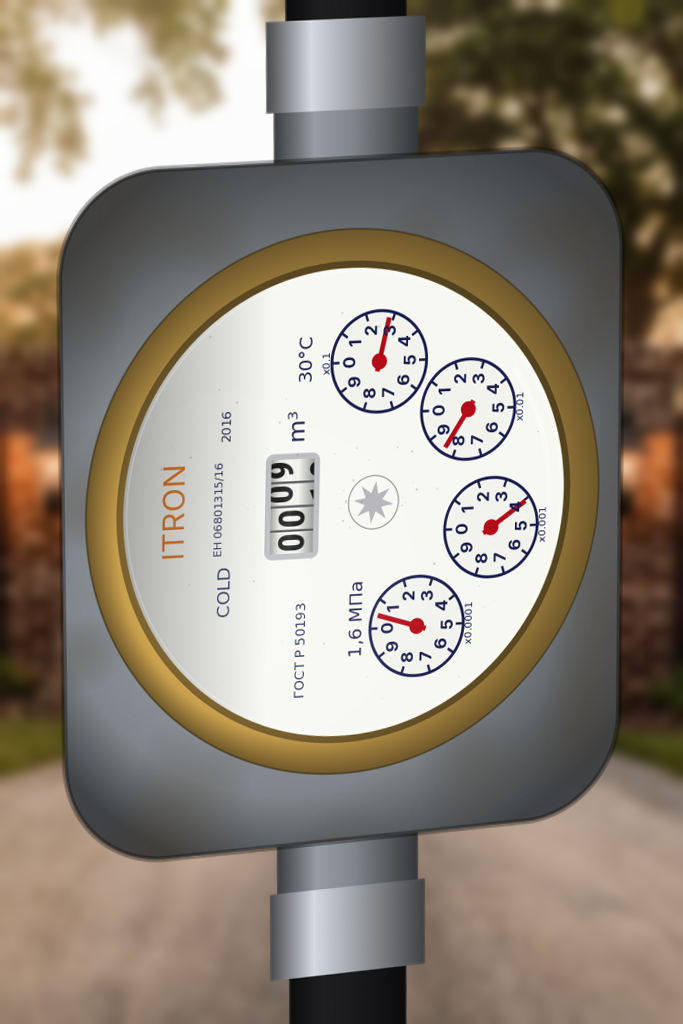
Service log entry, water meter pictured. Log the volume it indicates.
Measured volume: 9.2840 m³
